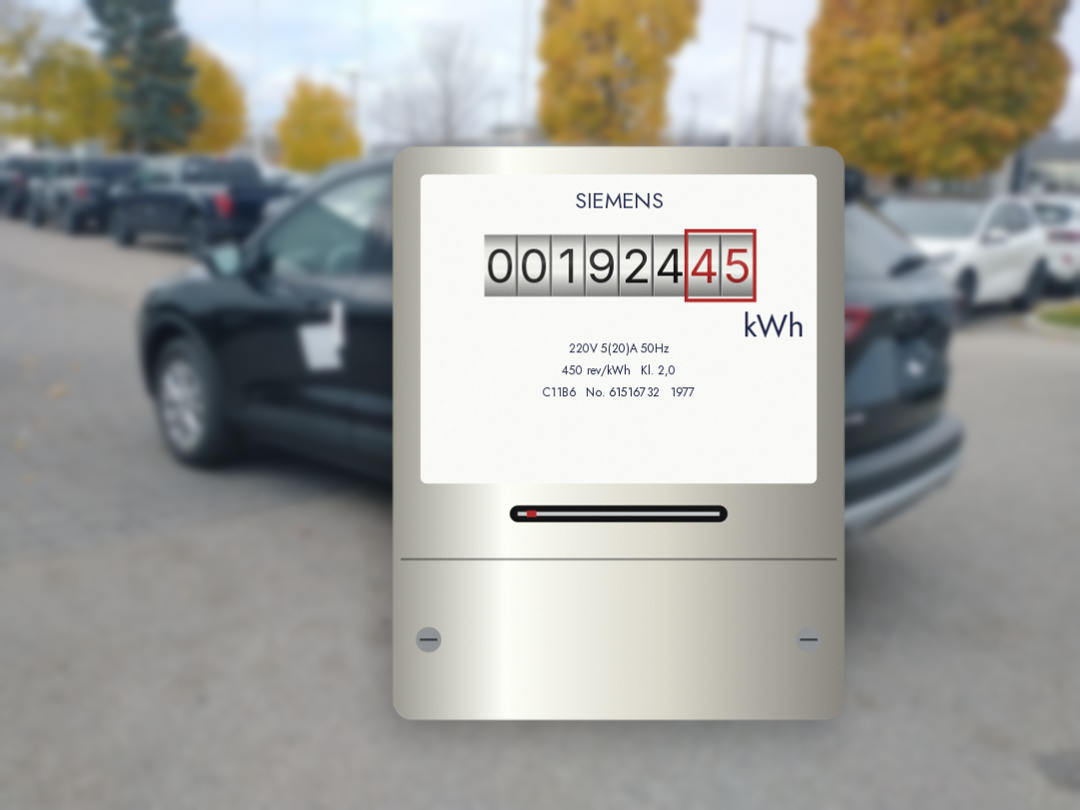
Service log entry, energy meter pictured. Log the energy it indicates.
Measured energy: 1924.45 kWh
